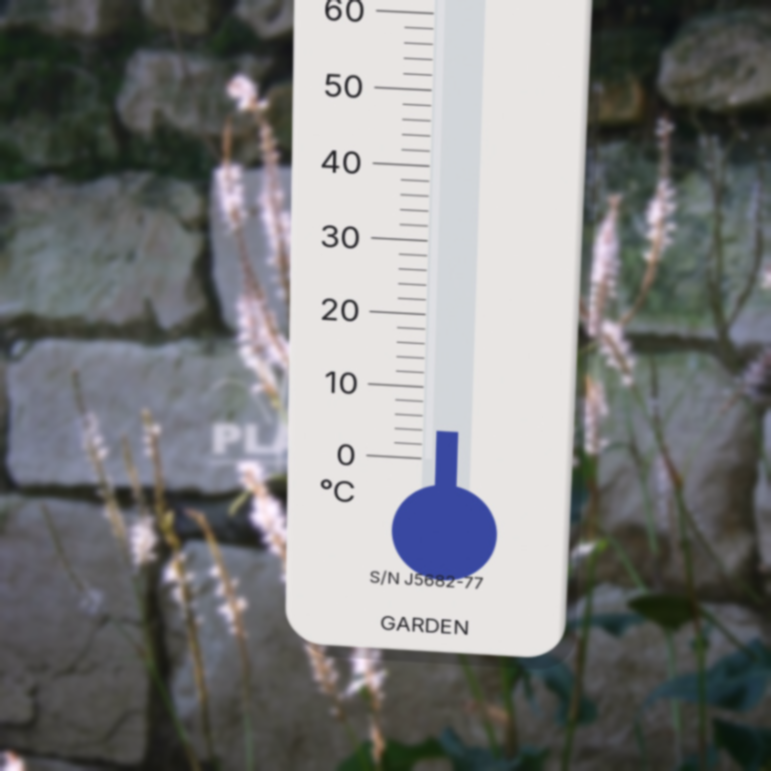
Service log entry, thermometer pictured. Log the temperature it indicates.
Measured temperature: 4 °C
